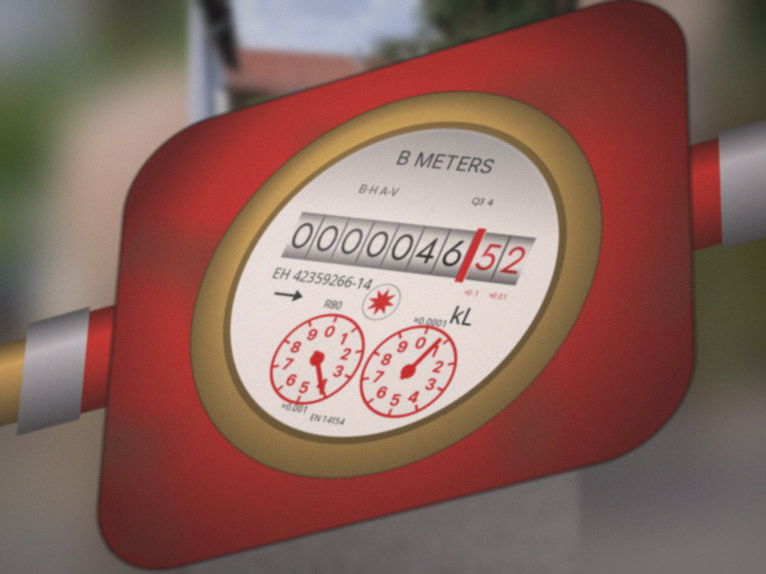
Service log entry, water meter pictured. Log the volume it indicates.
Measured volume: 46.5240 kL
